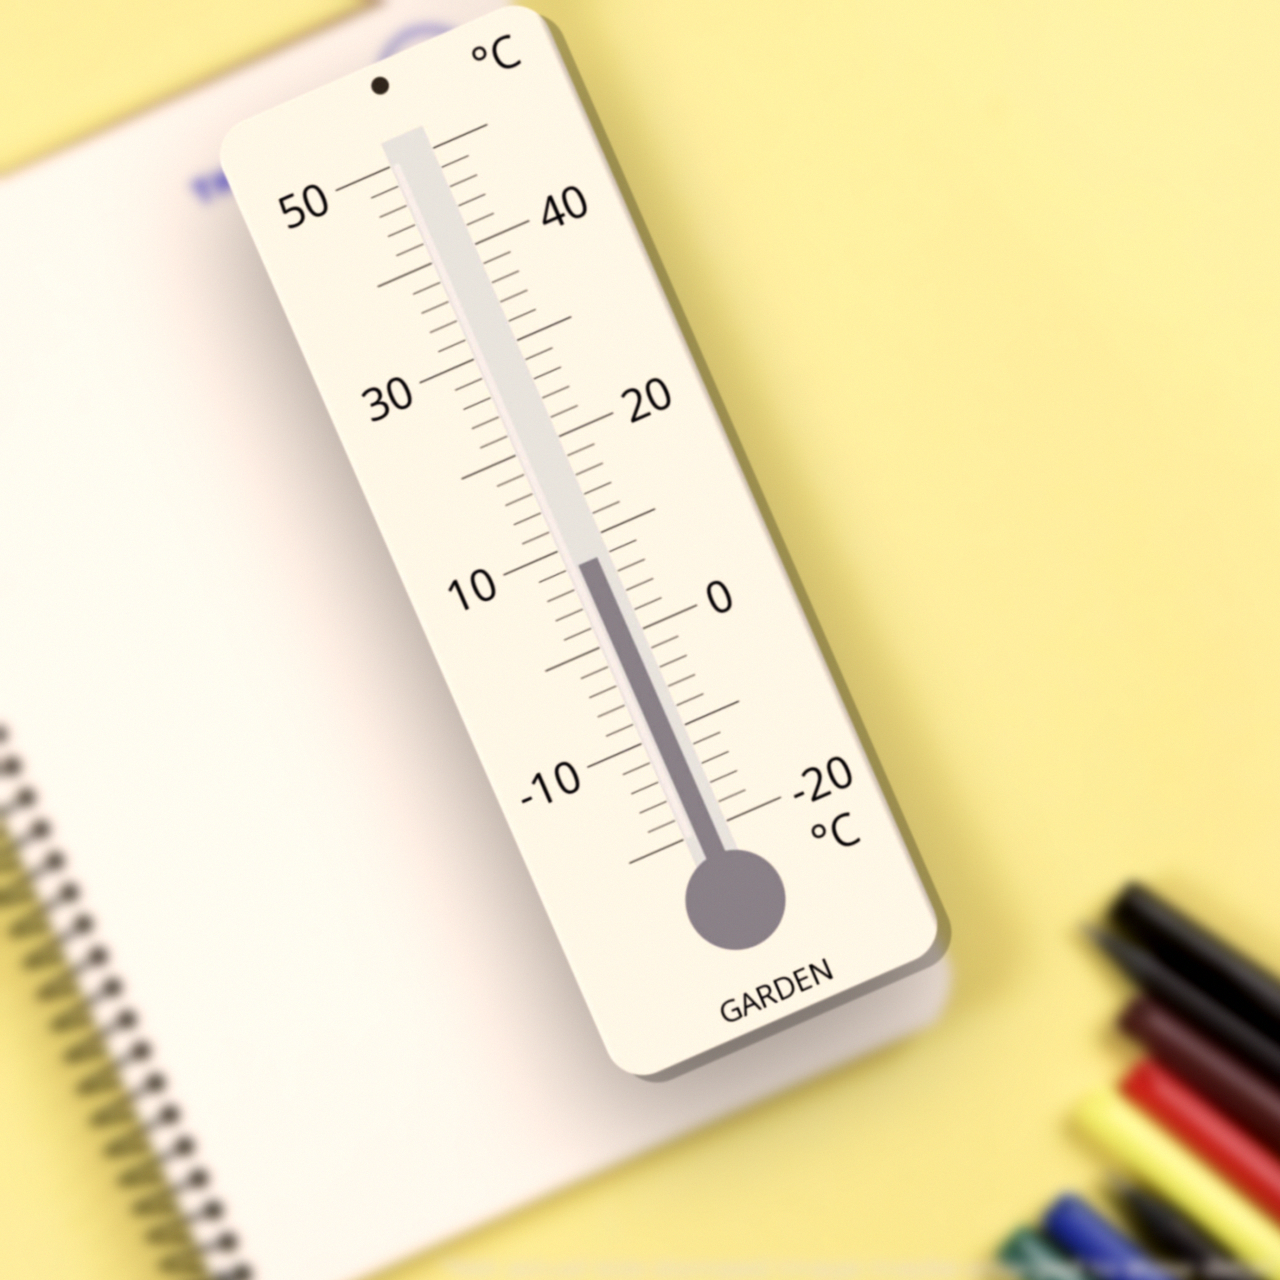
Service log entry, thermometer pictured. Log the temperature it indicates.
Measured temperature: 8 °C
